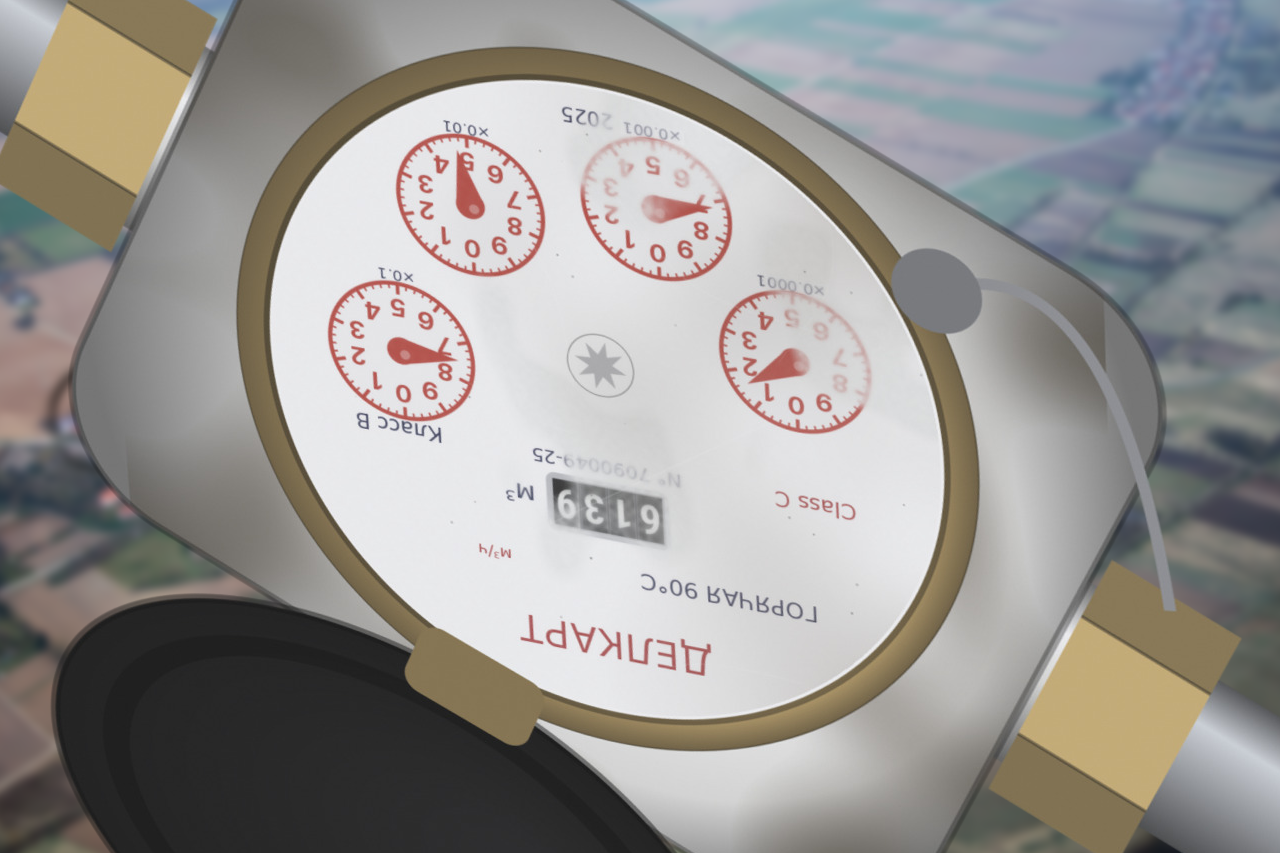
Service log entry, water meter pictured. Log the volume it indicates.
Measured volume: 6139.7471 m³
